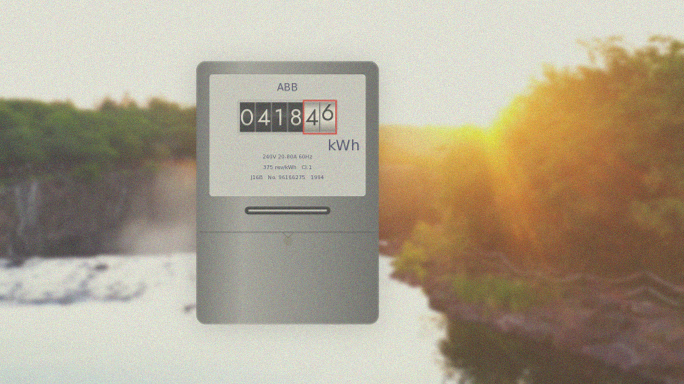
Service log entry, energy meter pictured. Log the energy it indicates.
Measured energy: 418.46 kWh
